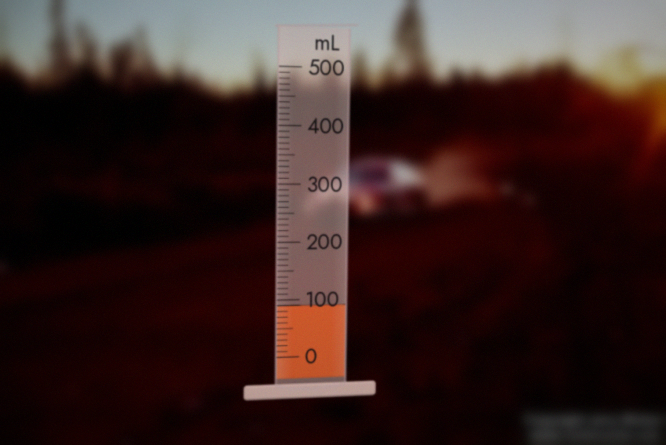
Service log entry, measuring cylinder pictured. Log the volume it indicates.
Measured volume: 90 mL
